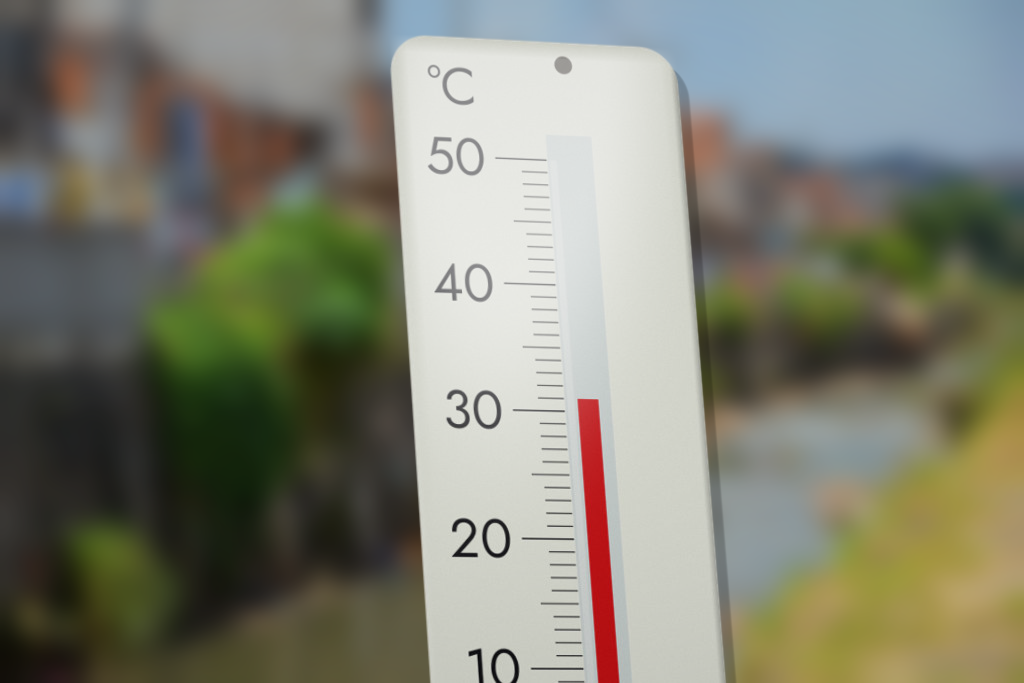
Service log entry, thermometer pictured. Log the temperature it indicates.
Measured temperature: 31 °C
